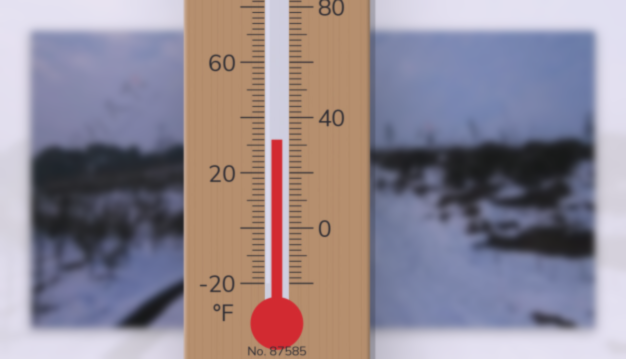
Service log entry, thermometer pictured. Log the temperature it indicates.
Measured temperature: 32 °F
